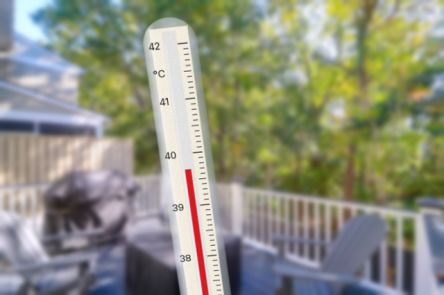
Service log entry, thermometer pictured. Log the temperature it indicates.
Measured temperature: 39.7 °C
